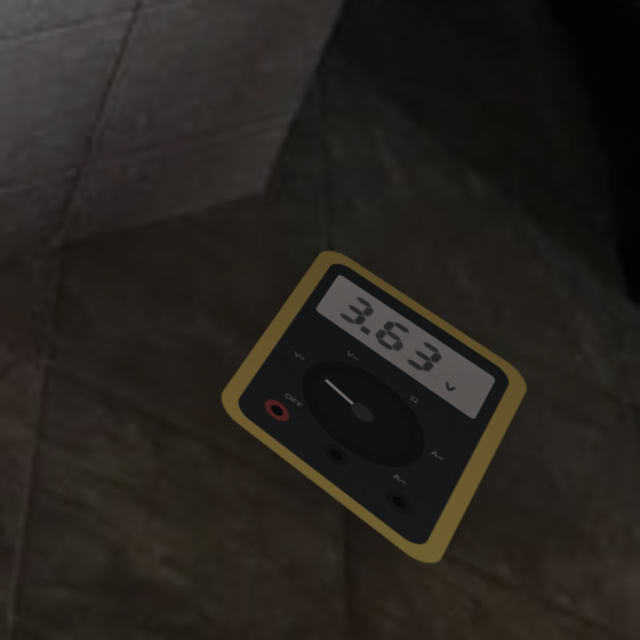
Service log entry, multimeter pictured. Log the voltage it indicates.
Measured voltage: 3.63 V
